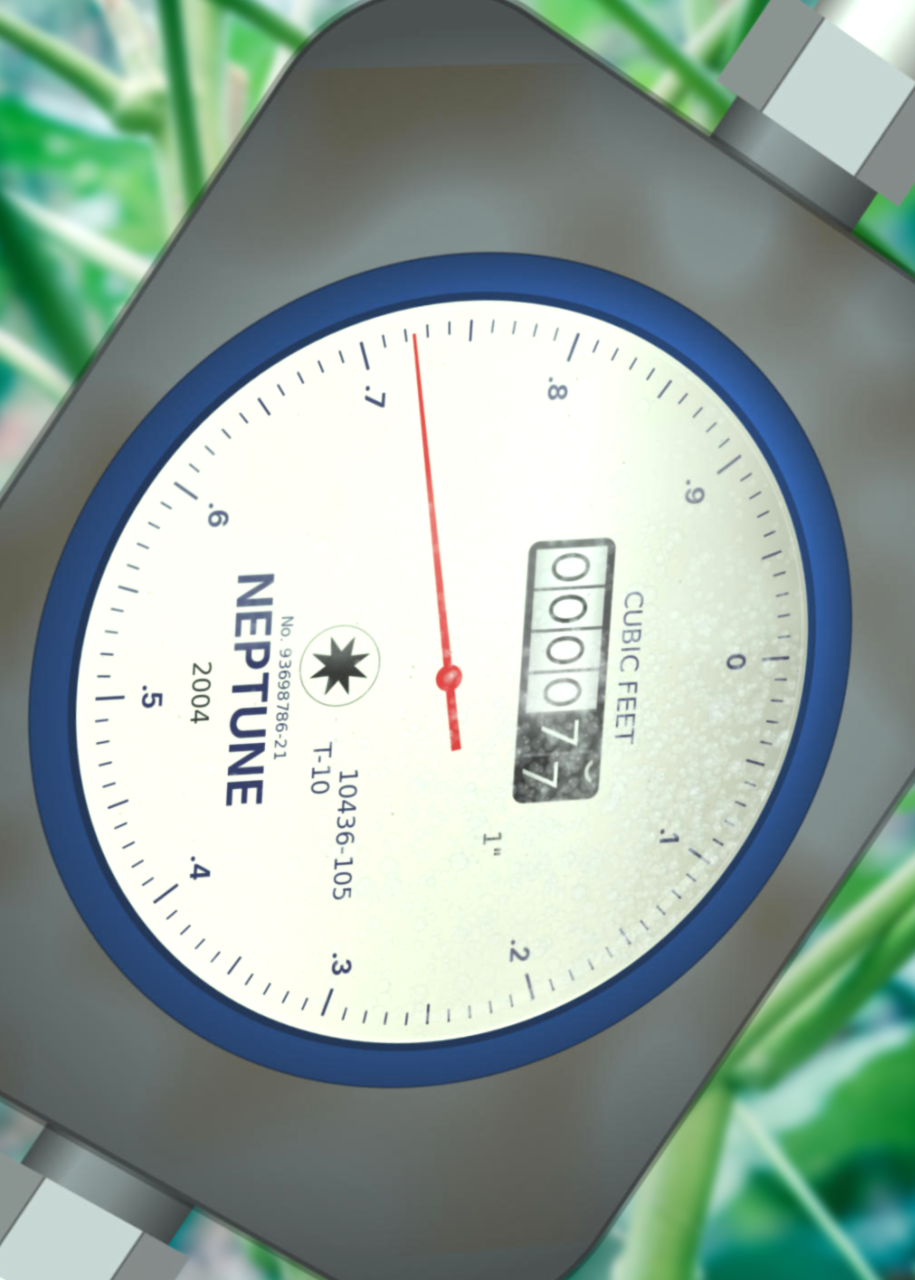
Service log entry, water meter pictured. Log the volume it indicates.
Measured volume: 76.72 ft³
